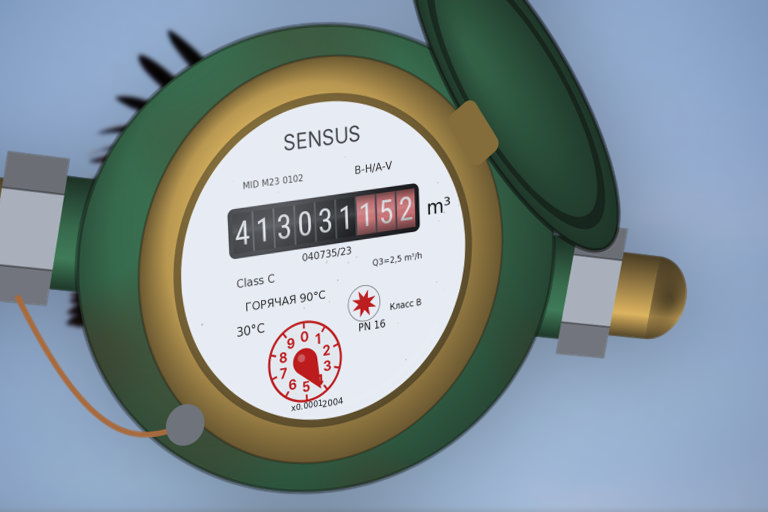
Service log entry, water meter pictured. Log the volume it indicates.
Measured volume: 413031.1524 m³
